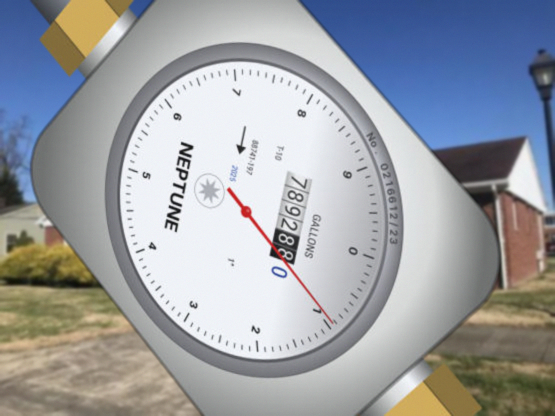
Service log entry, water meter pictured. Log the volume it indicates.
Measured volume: 7892880.9 gal
